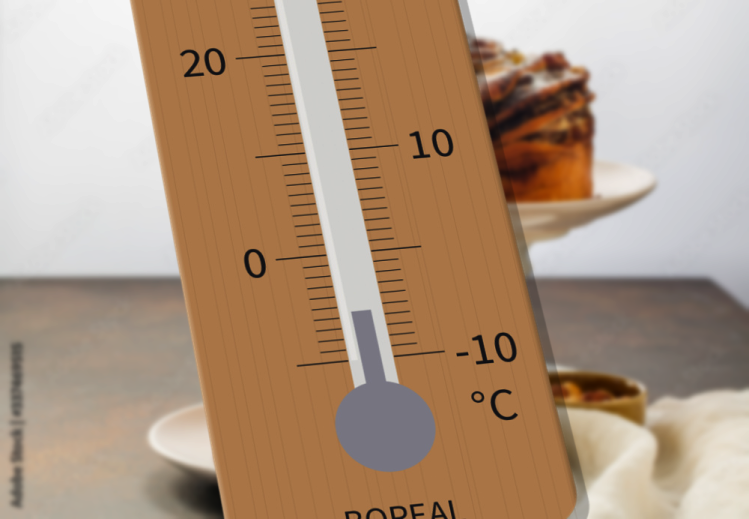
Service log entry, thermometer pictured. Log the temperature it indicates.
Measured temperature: -5.5 °C
